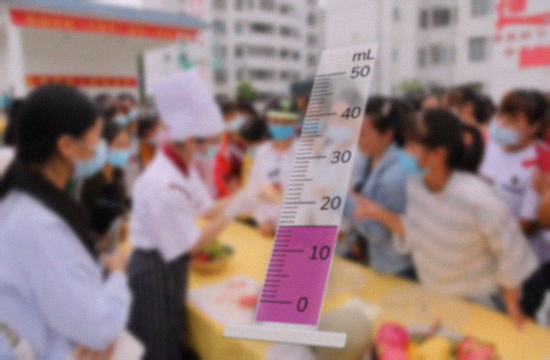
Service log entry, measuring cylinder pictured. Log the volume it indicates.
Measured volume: 15 mL
